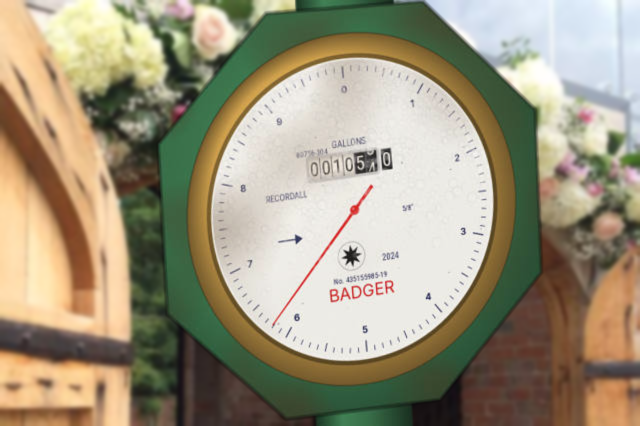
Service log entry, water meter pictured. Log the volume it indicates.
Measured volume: 10536.2 gal
